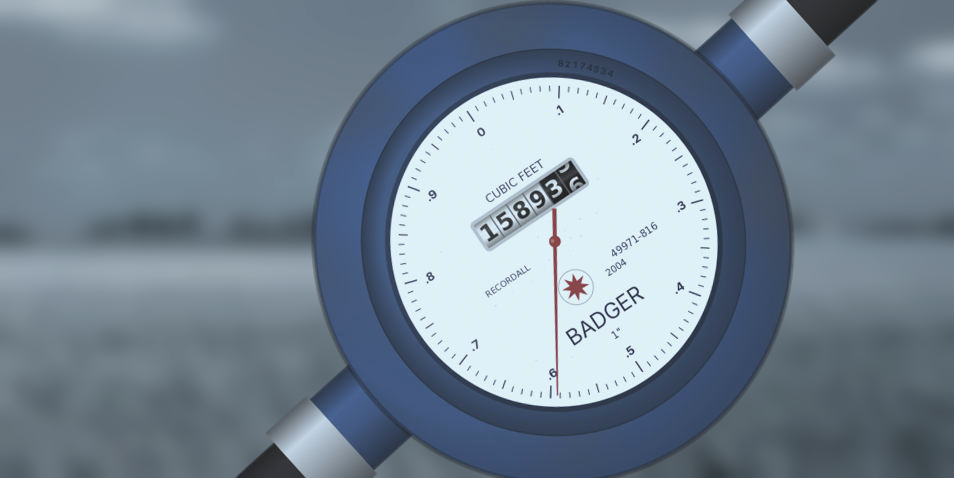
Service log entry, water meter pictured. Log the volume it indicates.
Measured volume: 158935.59 ft³
